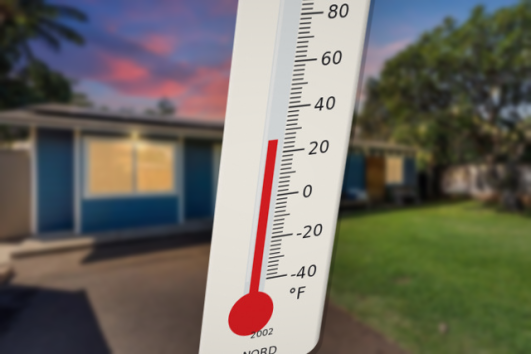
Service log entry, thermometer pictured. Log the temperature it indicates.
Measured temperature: 26 °F
